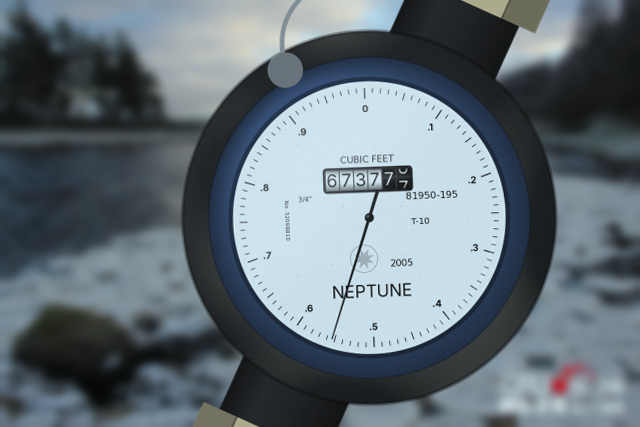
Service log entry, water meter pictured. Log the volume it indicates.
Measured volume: 673776.55 ft³
